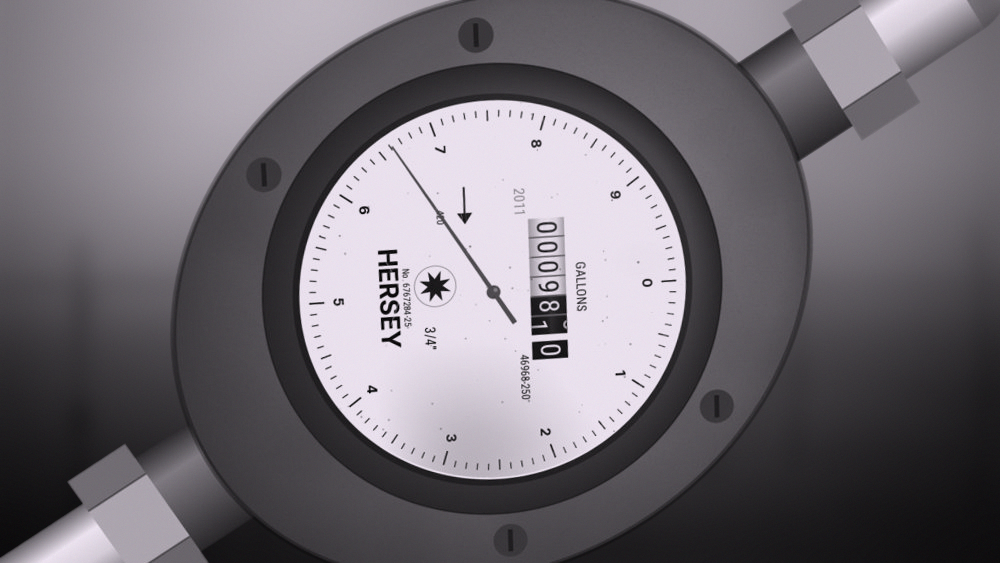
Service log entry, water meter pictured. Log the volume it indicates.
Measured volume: 9806.6 gal
